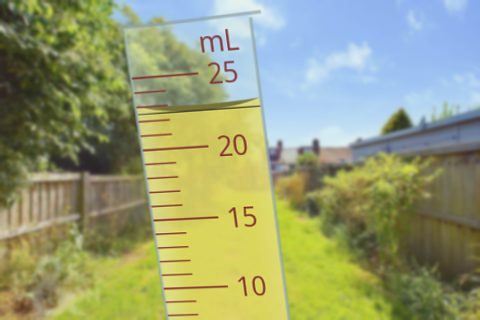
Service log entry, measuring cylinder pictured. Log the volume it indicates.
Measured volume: 22.5 mL
